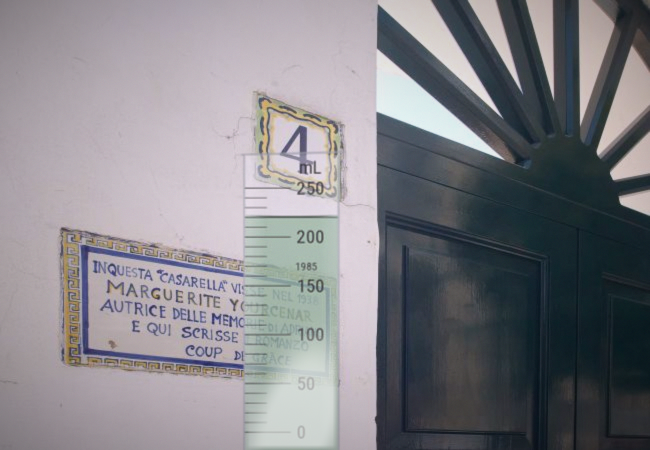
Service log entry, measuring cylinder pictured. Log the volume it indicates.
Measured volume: 220 mL
